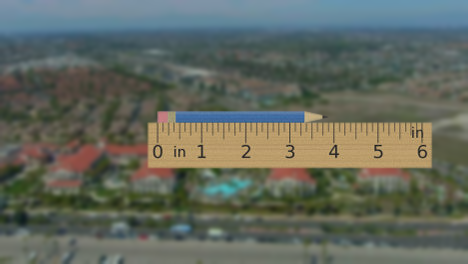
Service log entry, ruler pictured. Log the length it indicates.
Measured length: 3.875 in
